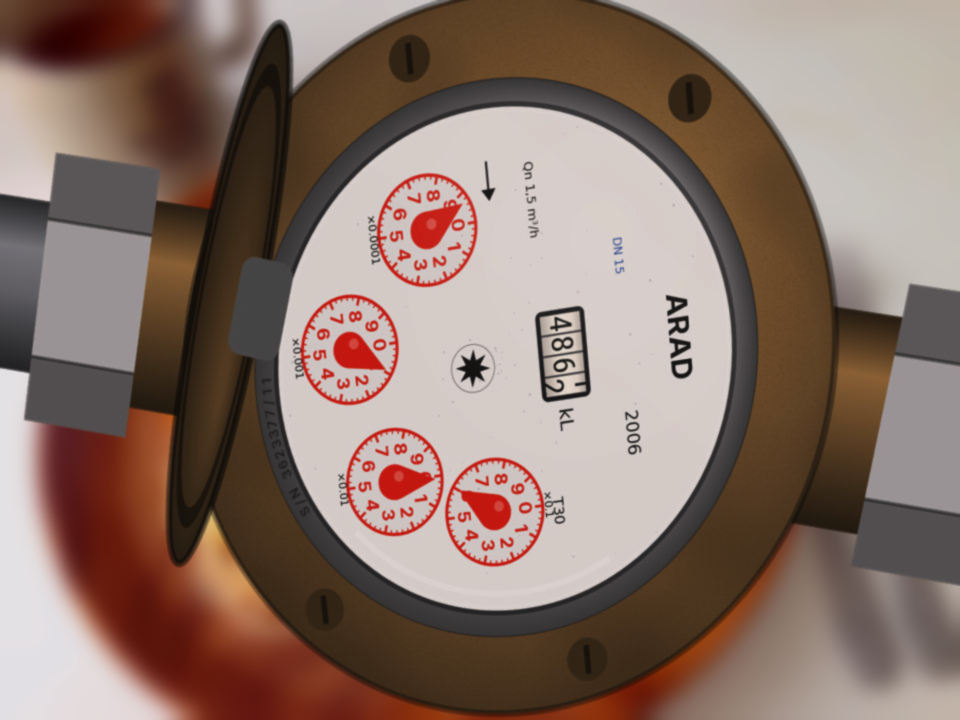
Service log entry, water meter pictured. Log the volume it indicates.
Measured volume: 4861.6009 kL
